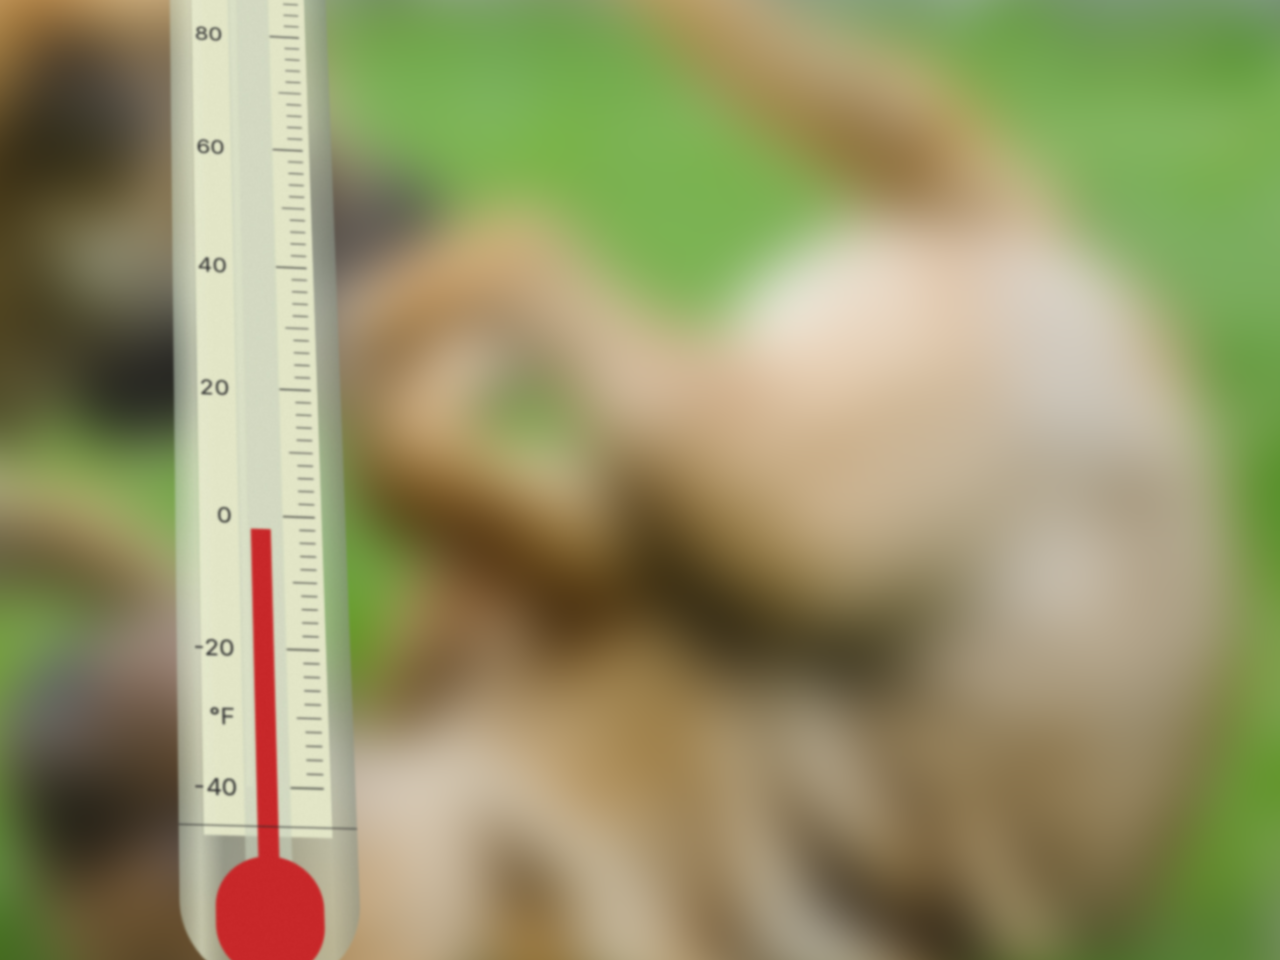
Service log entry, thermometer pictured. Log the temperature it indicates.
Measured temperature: -2 °F
